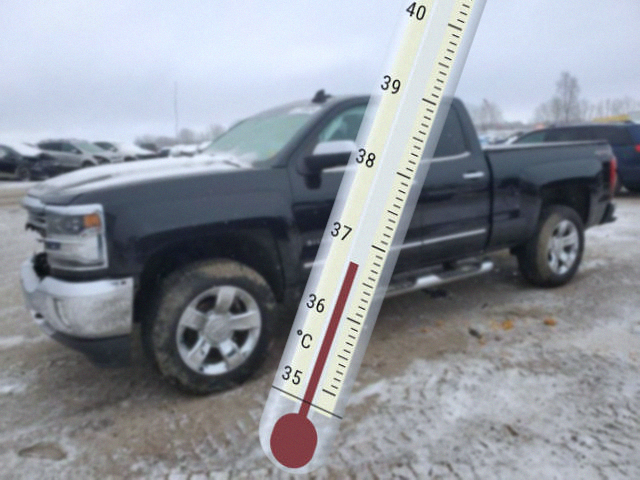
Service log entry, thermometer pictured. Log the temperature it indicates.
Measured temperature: 36.7 °C
